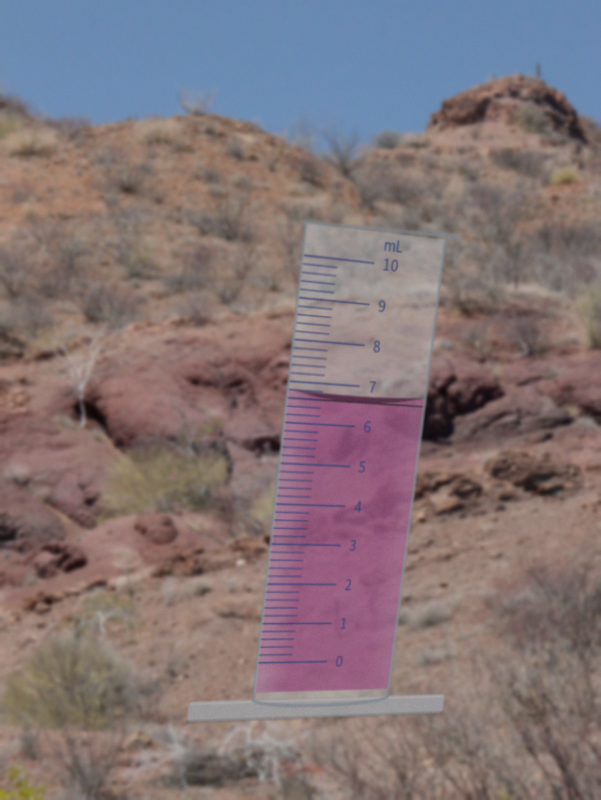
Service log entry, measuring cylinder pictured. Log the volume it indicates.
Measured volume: 6.6 mL
